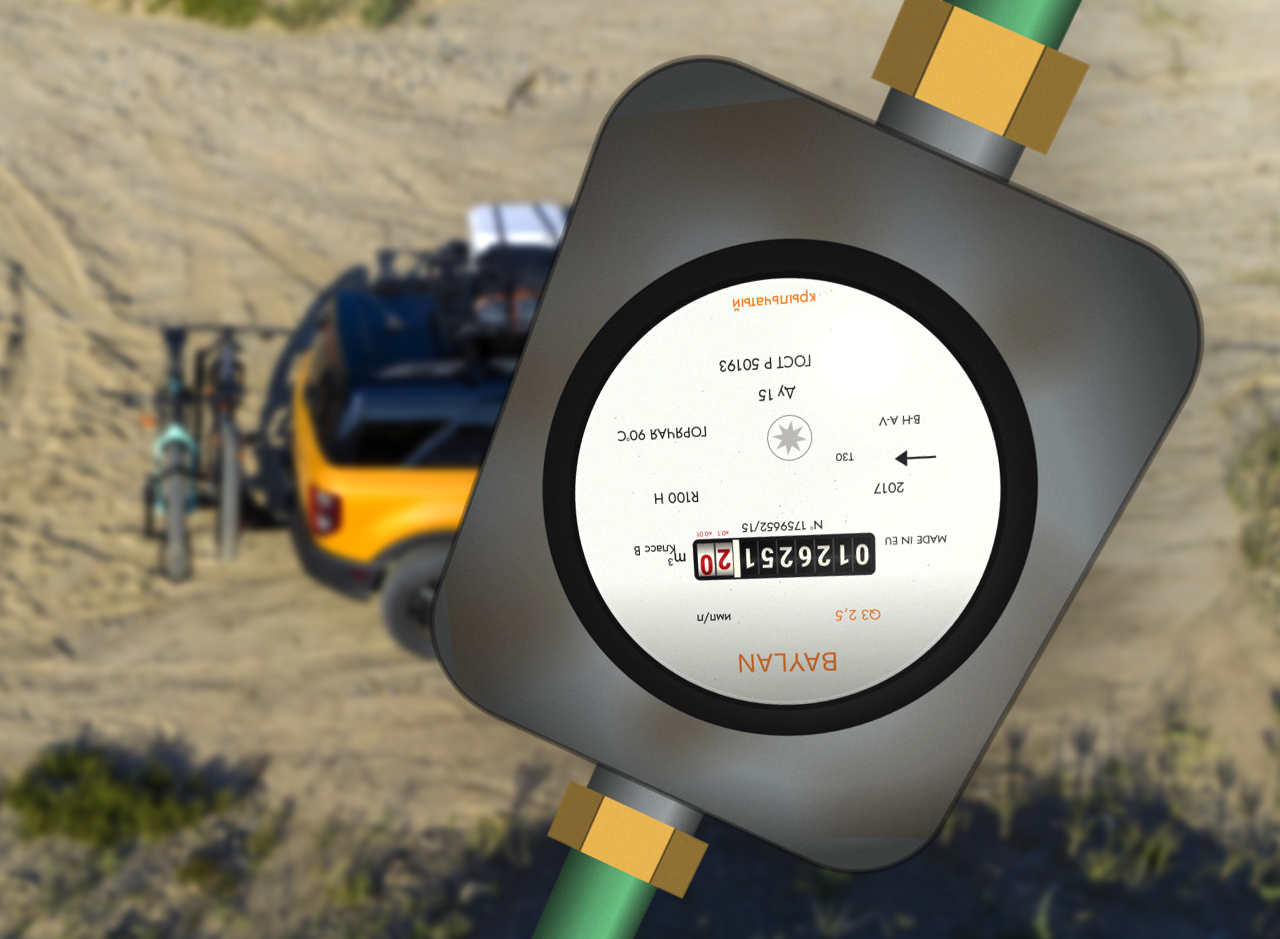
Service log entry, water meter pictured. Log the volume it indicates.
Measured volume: 126251.20 m³
